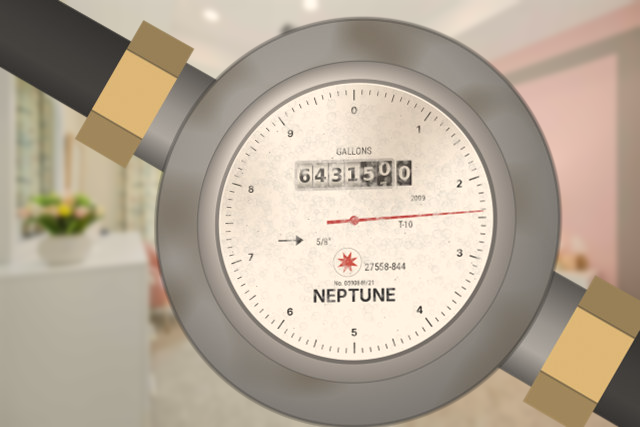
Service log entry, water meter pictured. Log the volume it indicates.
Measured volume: 6431502.4 gal
